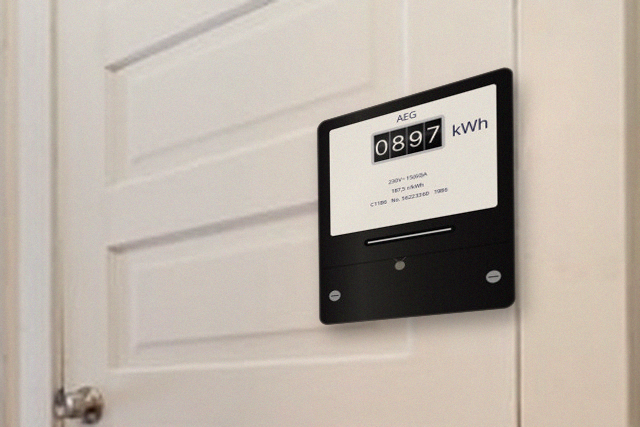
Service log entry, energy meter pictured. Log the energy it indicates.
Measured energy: 897 kWh
